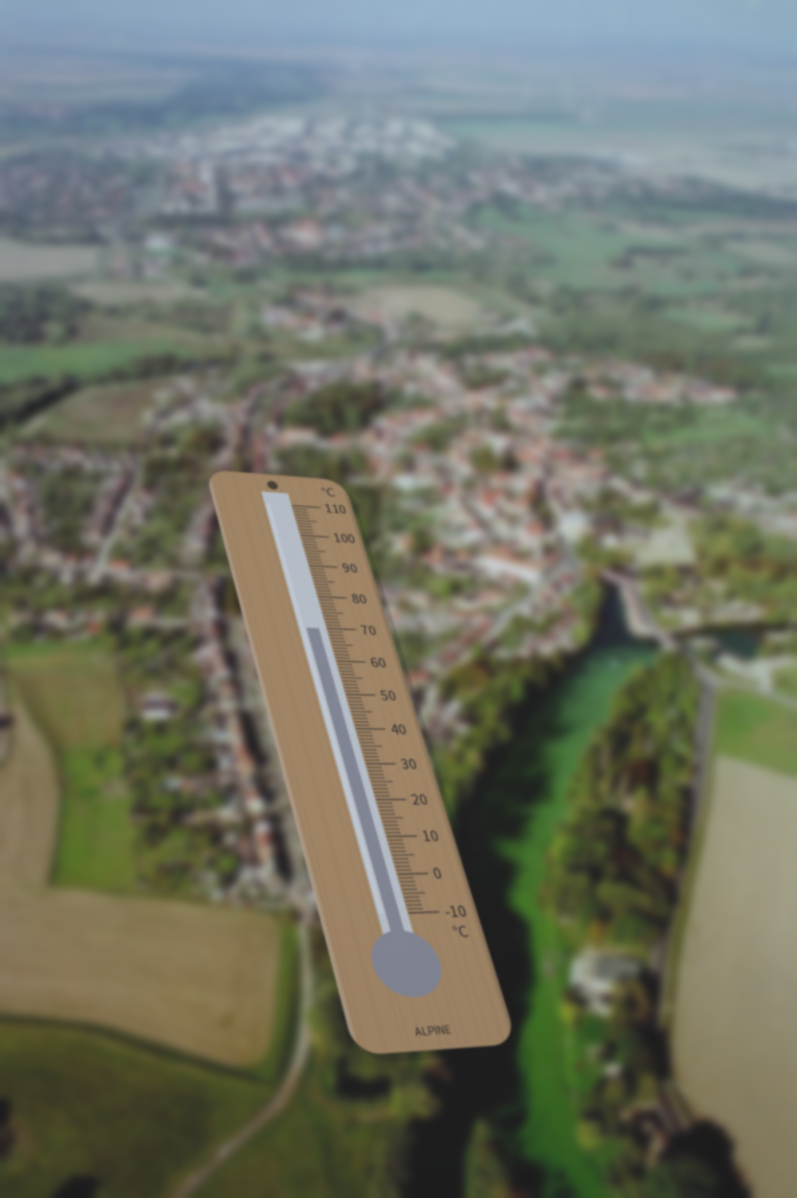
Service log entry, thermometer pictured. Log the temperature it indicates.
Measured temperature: 70 °C
